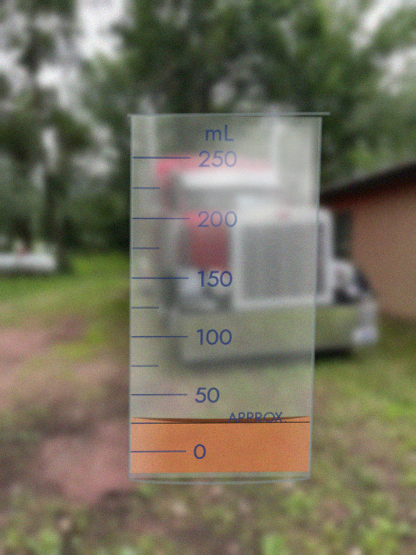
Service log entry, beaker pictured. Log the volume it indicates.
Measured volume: 25 mL
